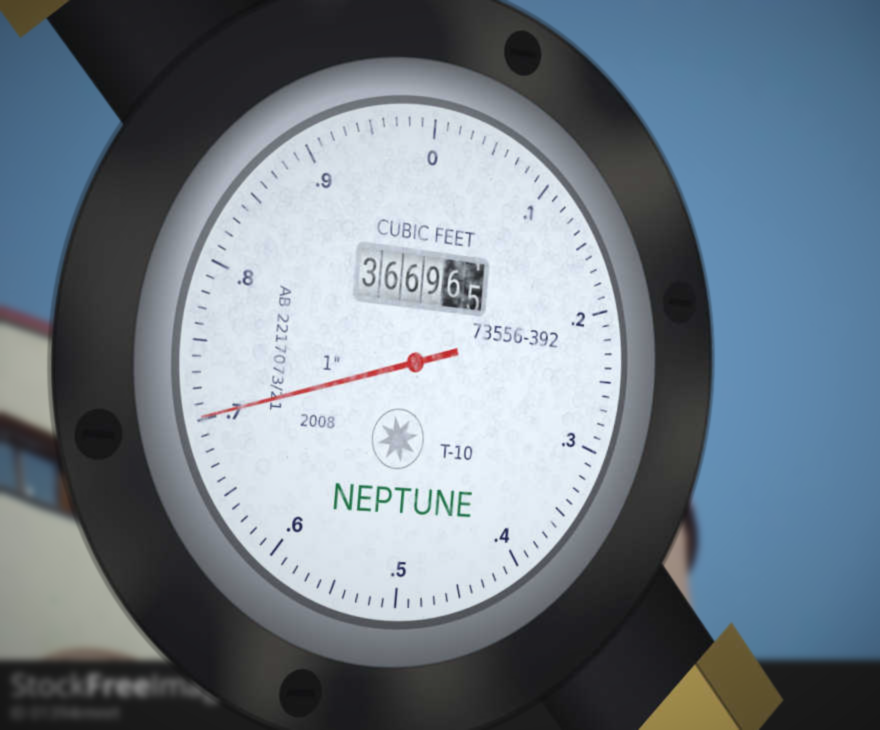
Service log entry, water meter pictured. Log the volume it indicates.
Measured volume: 366964.70 ft³
